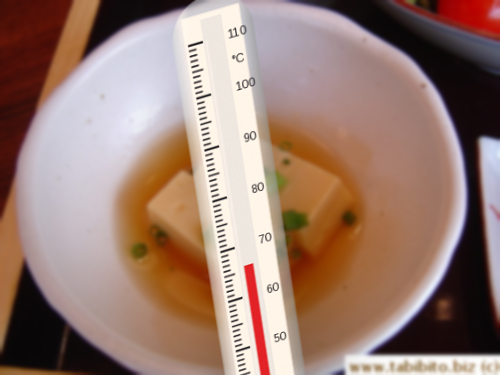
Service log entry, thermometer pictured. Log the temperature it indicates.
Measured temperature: 66 °C
